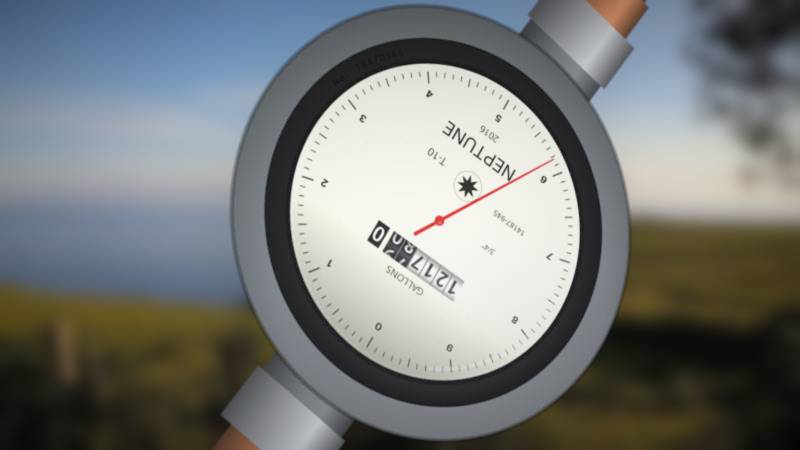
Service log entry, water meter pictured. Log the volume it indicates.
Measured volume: 1217795.8 gal
